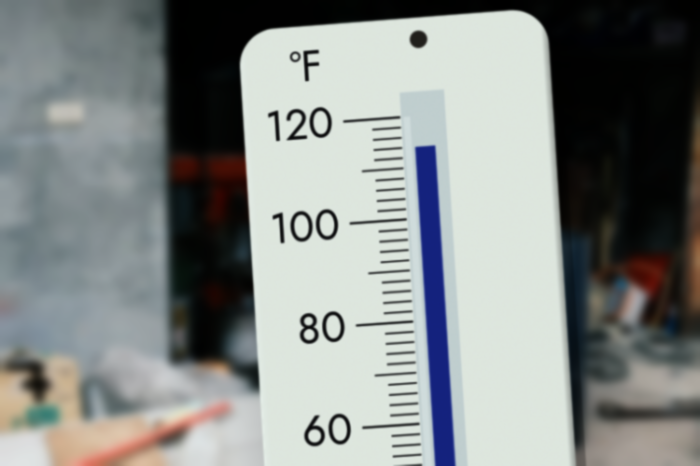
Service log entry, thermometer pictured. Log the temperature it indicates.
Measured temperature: 114 °F
